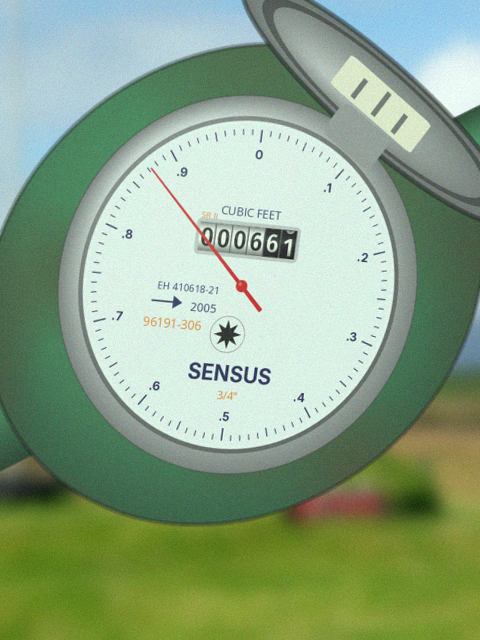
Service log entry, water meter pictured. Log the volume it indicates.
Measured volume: 660.87 ft³
